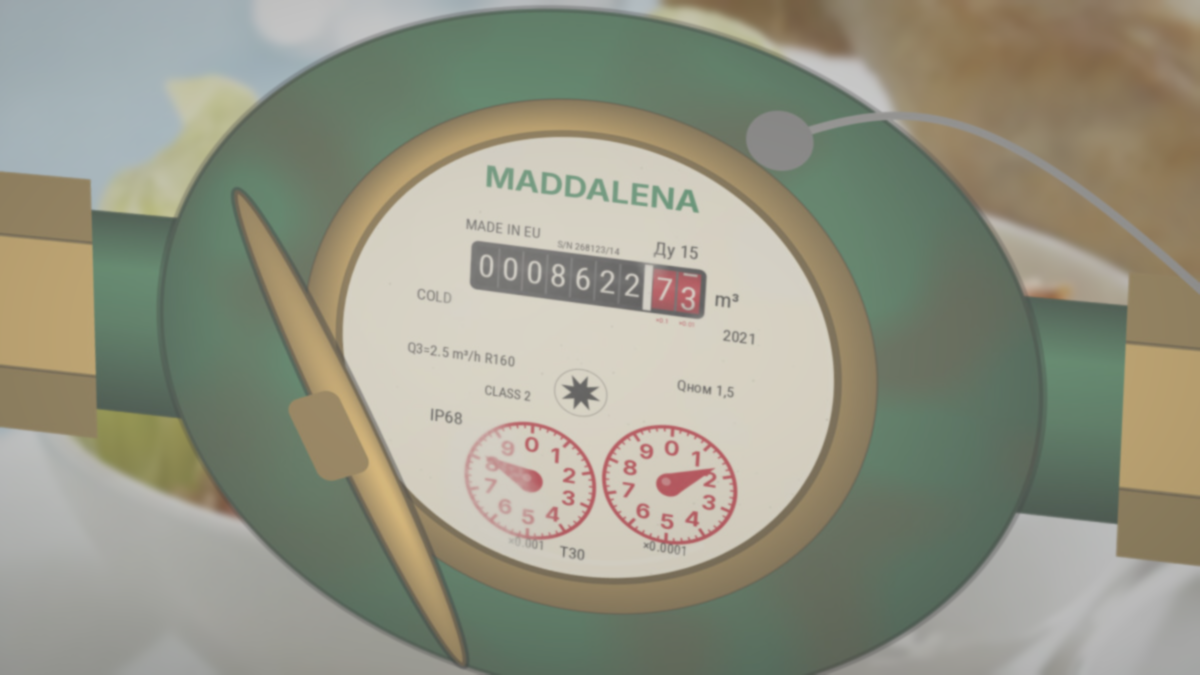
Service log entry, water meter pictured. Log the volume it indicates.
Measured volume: 8622.7281 m³
